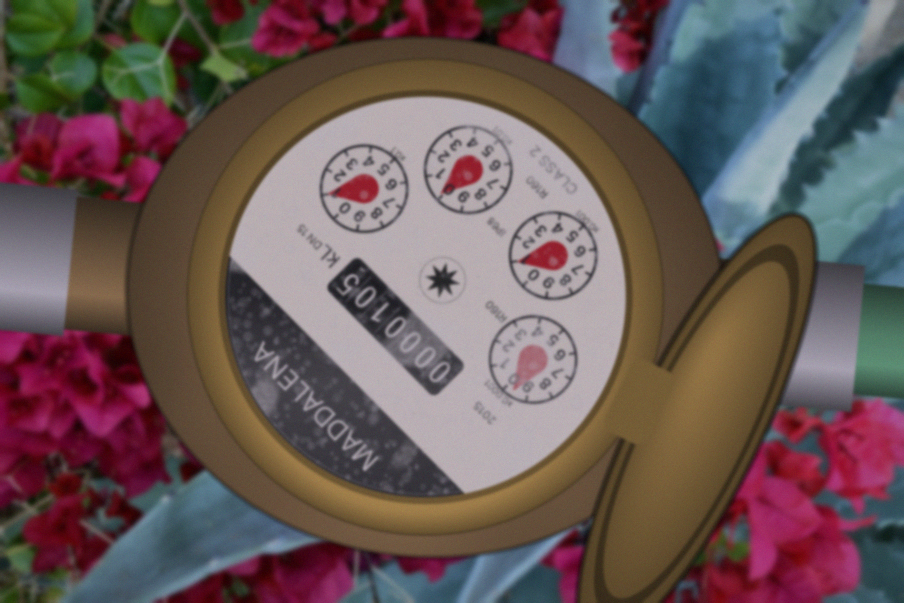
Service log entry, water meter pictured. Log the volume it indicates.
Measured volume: 105.1009 kL
